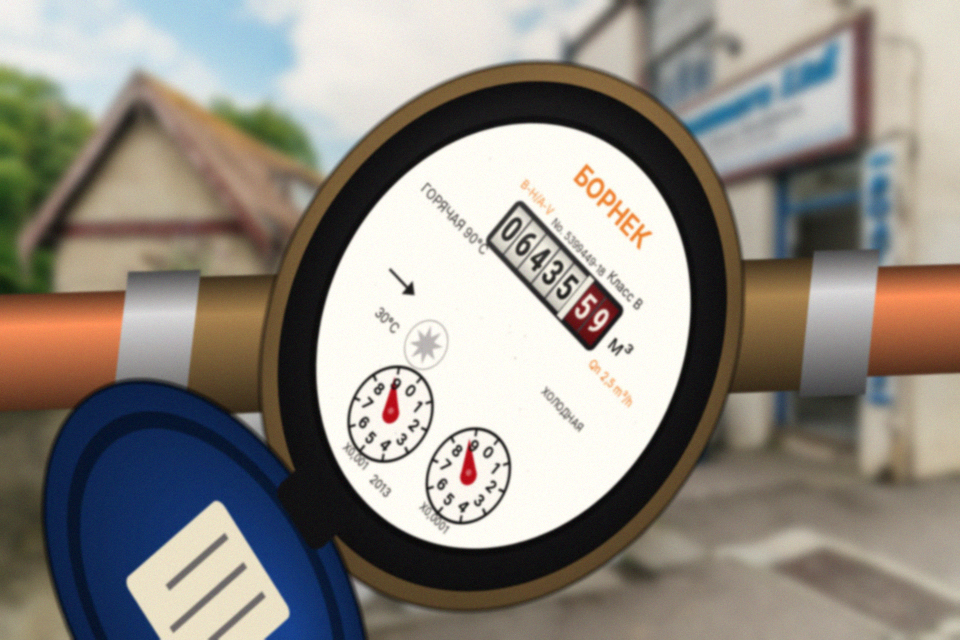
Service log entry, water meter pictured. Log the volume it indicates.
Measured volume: 6435.5988 m³
